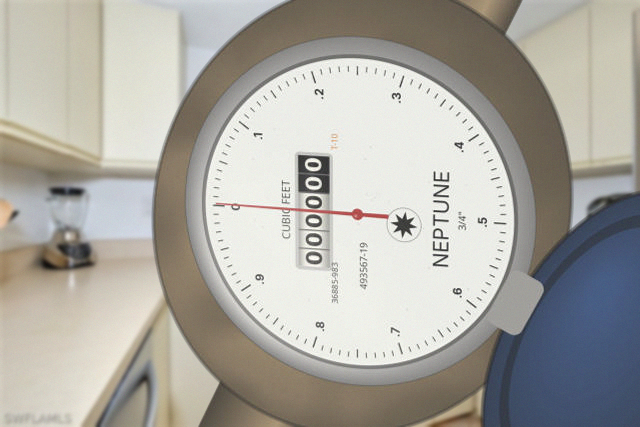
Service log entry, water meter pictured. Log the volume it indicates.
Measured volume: 0.00 ft³
